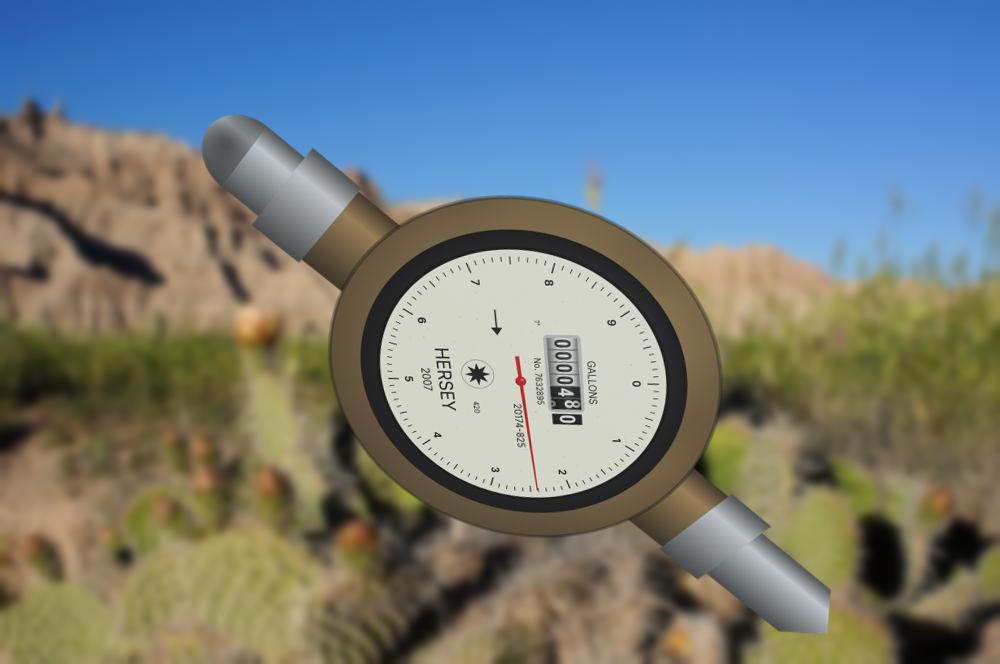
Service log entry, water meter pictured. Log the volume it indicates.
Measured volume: 482.4 gal
